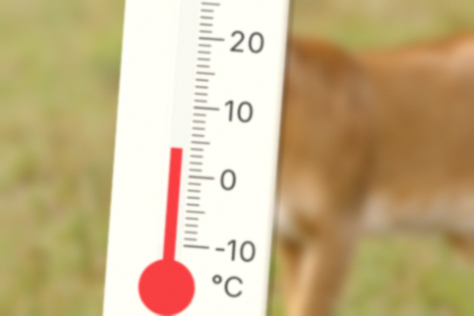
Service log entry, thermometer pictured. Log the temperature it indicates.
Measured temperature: 4 °C
